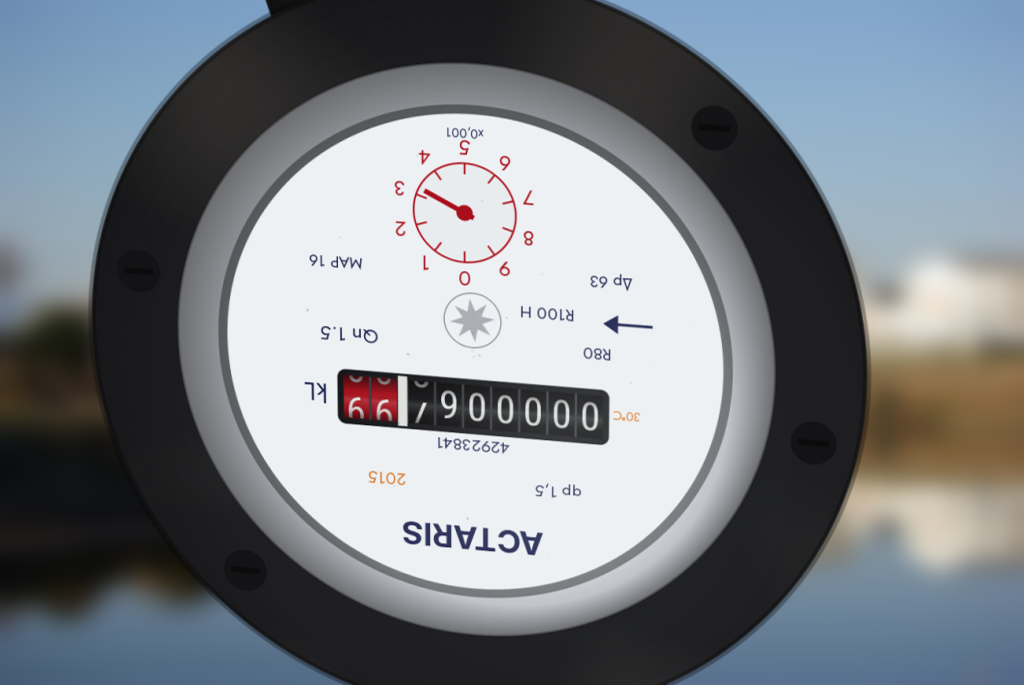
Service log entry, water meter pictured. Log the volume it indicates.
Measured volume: 67.993 kL
